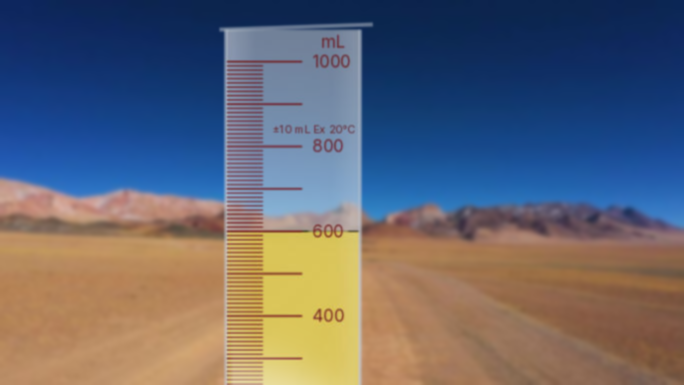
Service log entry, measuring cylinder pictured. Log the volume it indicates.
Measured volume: 600 mL
